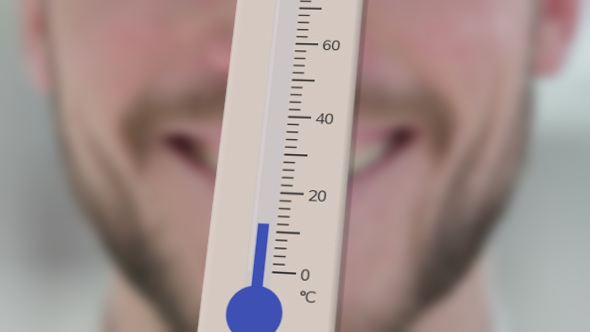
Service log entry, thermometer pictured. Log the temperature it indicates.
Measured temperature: 12 °C
